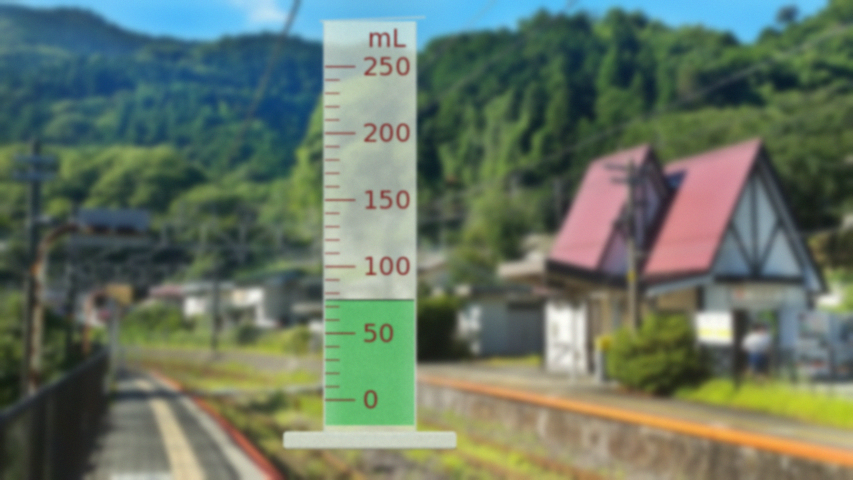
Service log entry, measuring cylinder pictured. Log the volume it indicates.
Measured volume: 75 mL
